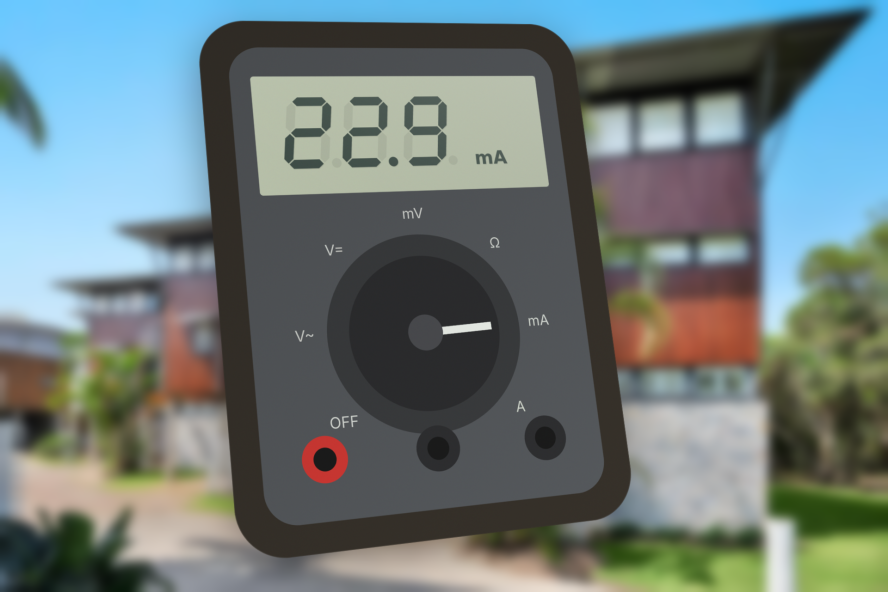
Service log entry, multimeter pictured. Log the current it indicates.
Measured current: 22.9 mA
